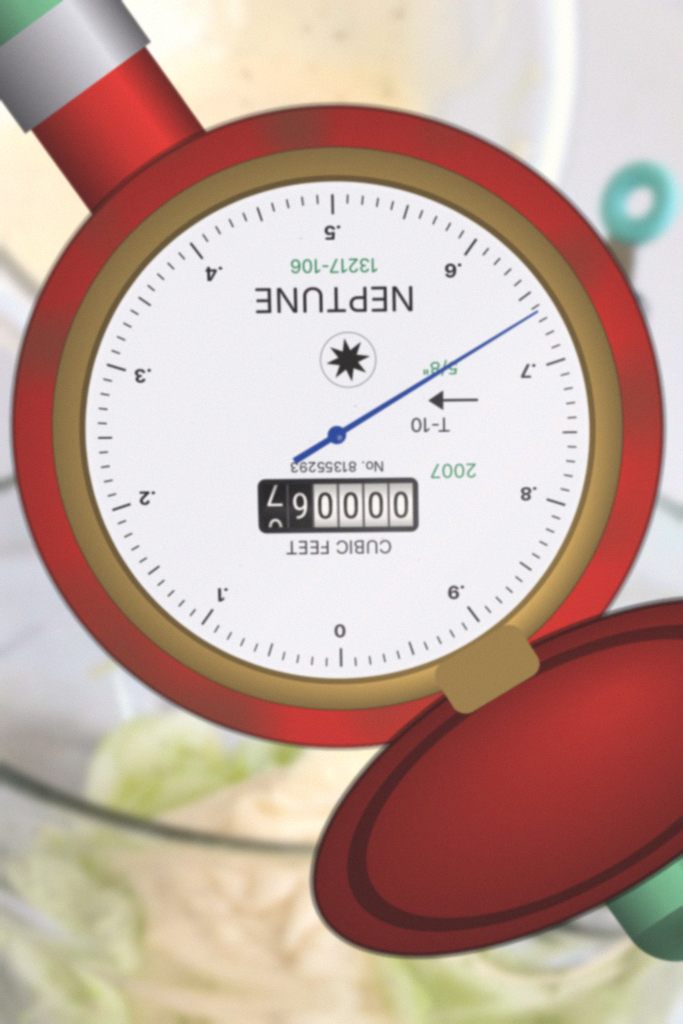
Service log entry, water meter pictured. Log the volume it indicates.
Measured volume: 66.66 ft³
